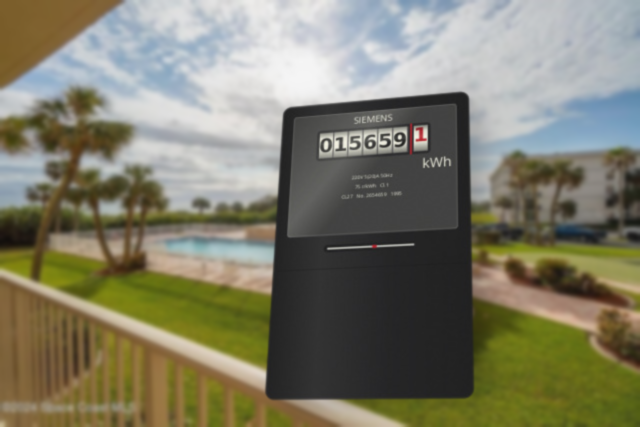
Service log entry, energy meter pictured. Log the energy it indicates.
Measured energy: 15659.1 kWh
